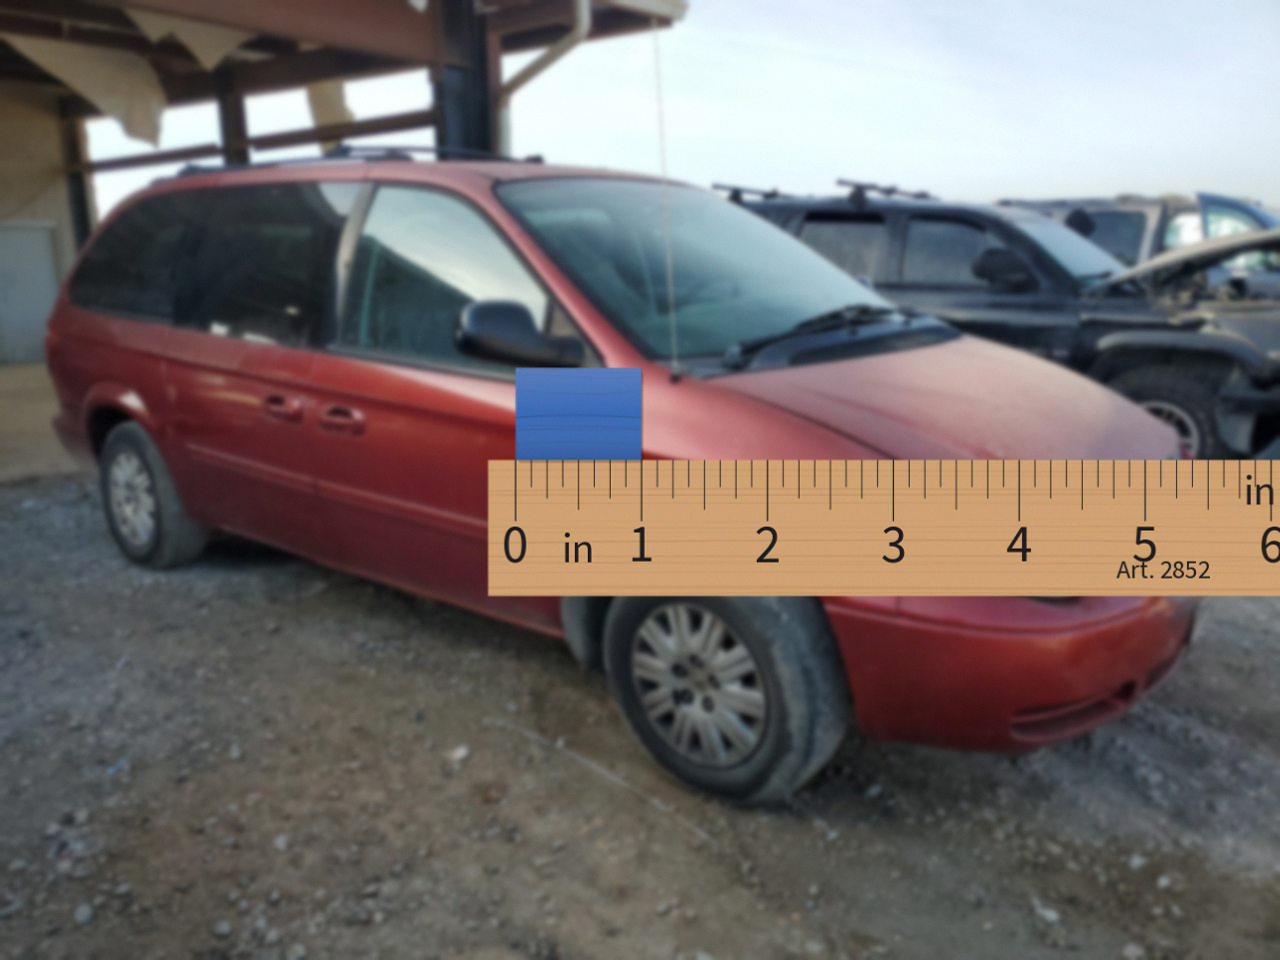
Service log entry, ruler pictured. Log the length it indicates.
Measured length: 1 in
